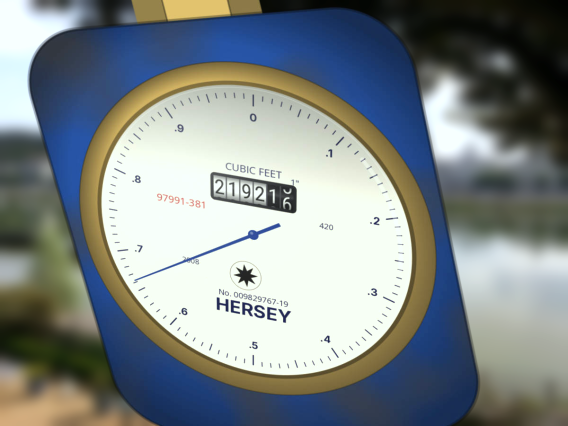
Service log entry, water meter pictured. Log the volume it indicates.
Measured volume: 219215.66 ft³
